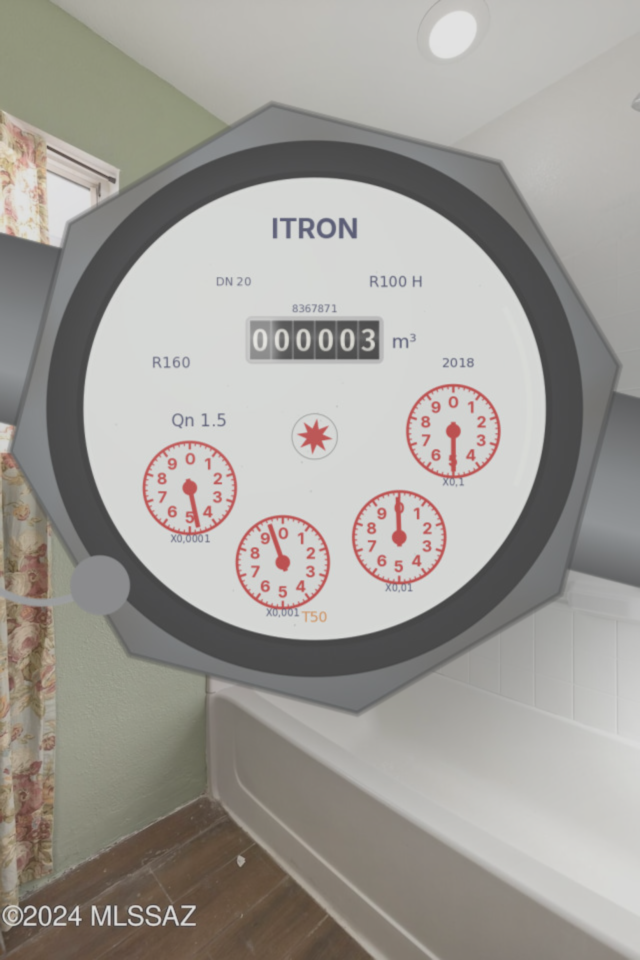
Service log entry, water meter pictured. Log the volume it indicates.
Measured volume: 3.4994 m³
